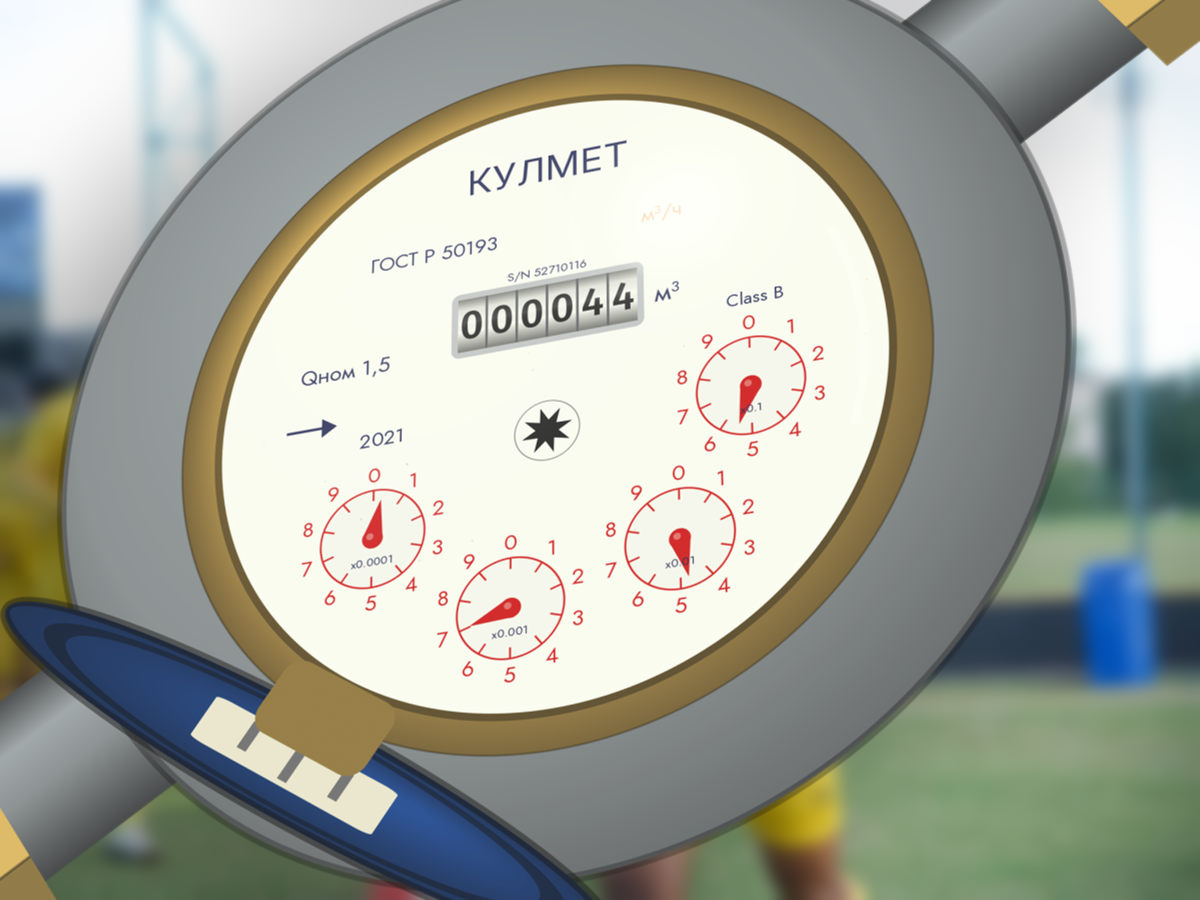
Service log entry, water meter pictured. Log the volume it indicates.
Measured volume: 44.5470 m³
